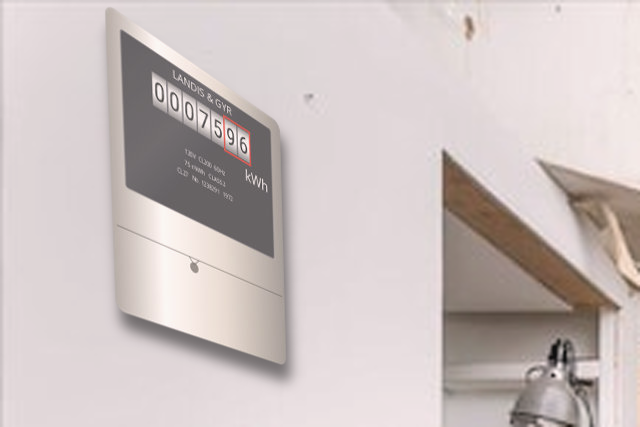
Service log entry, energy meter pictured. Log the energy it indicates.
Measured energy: 75.96 kWh
